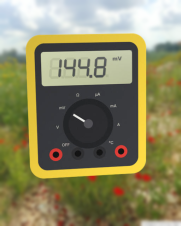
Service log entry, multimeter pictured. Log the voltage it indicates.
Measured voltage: 144.8 mV
